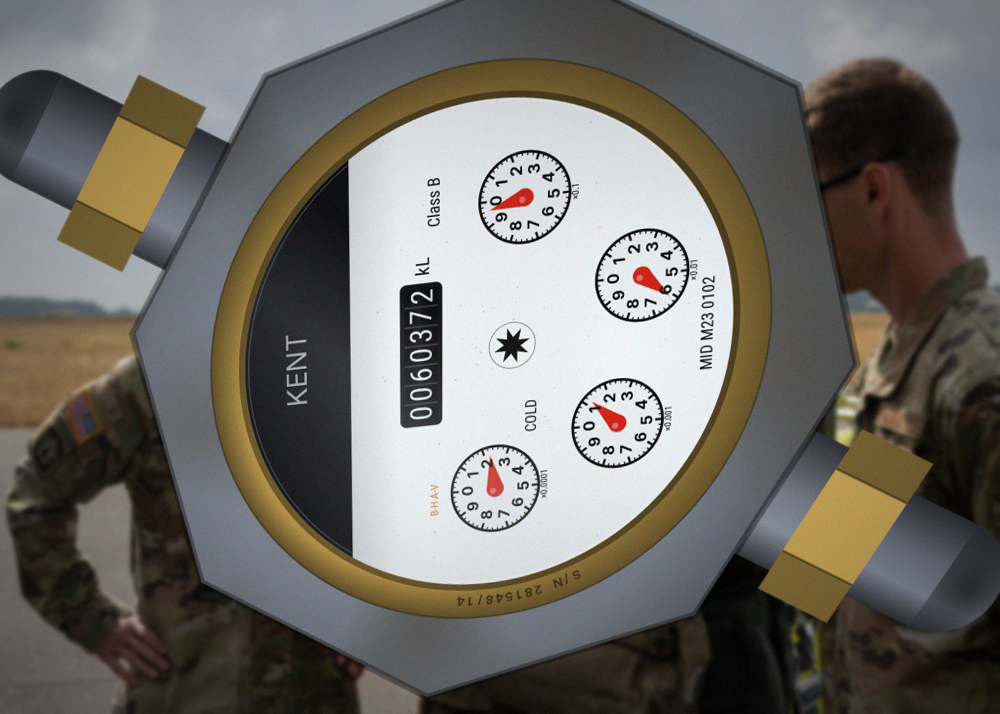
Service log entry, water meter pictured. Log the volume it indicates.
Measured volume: 60371.9612 kL
